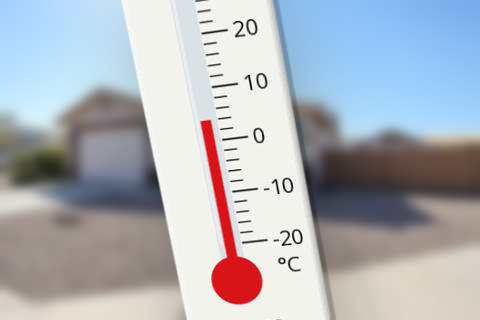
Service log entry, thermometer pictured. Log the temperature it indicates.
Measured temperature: 4 °C
